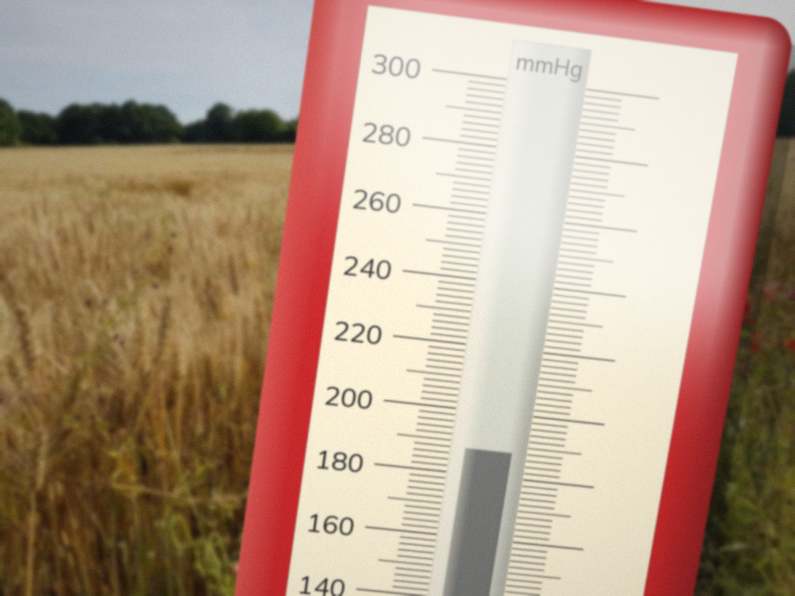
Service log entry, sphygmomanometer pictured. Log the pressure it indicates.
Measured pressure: 188 mmHg
